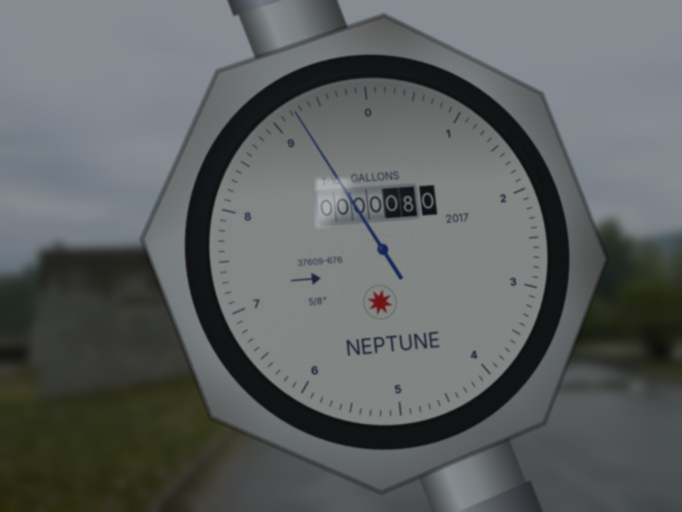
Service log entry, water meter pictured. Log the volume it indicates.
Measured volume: 79.2 gal
